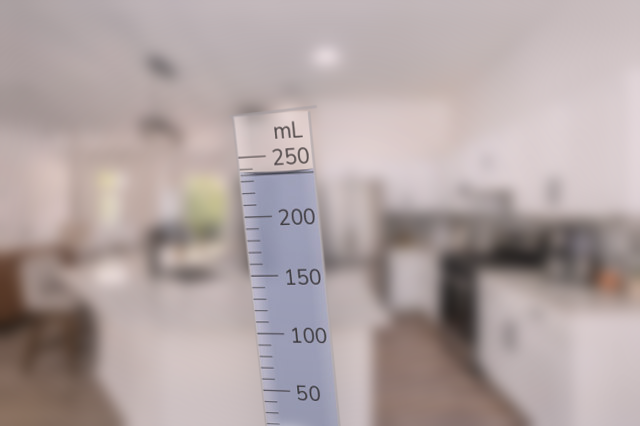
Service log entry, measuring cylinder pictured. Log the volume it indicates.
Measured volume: 235 mL
